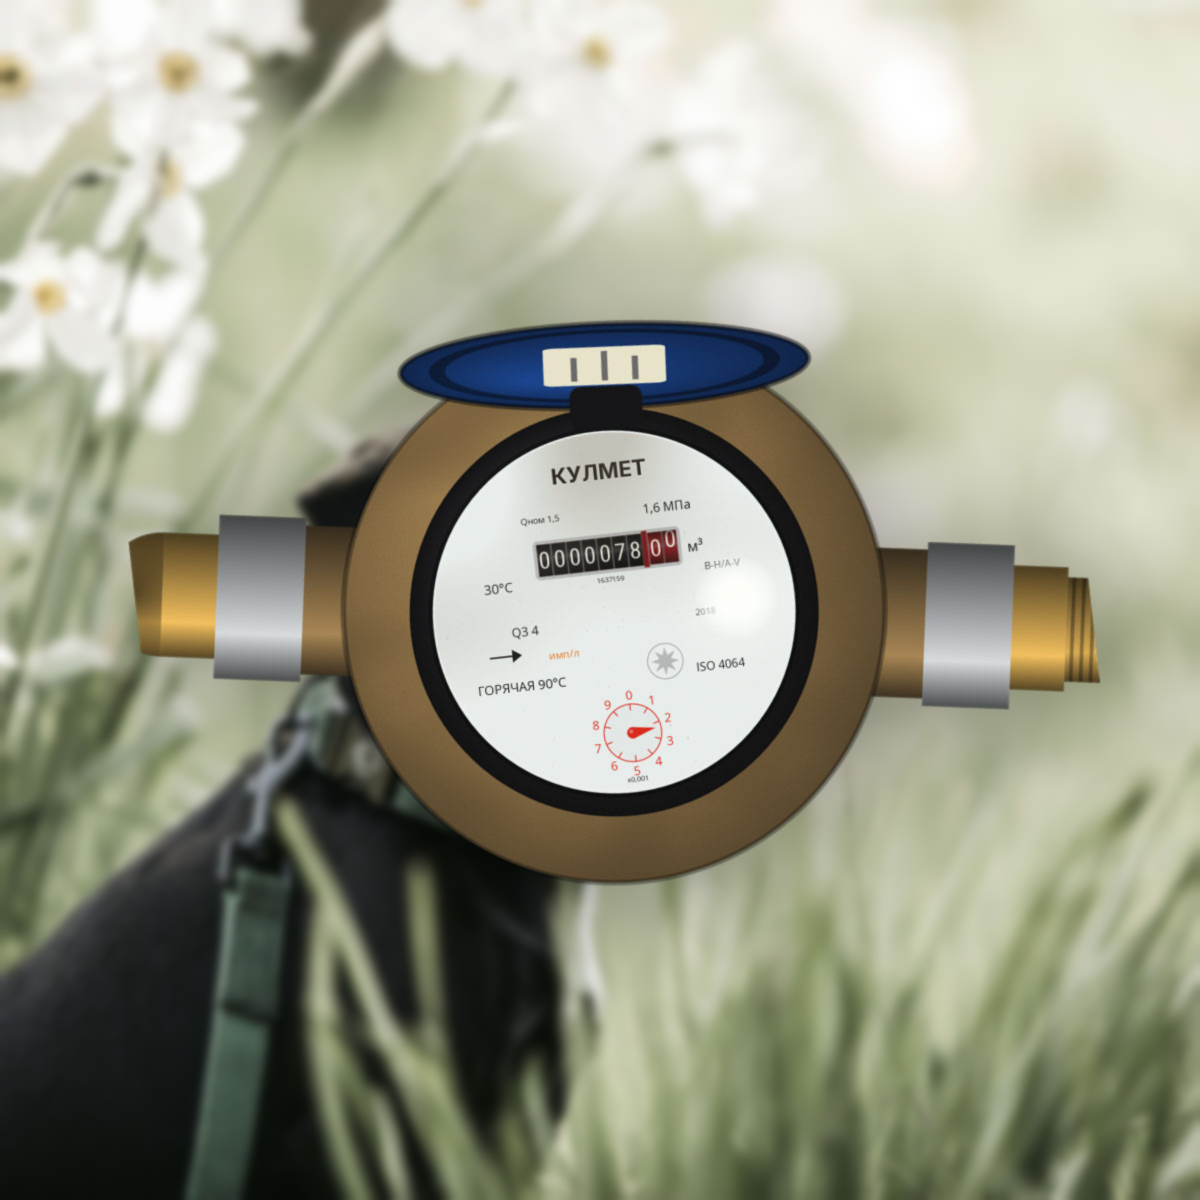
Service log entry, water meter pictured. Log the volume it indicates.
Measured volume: 78.002 m³
